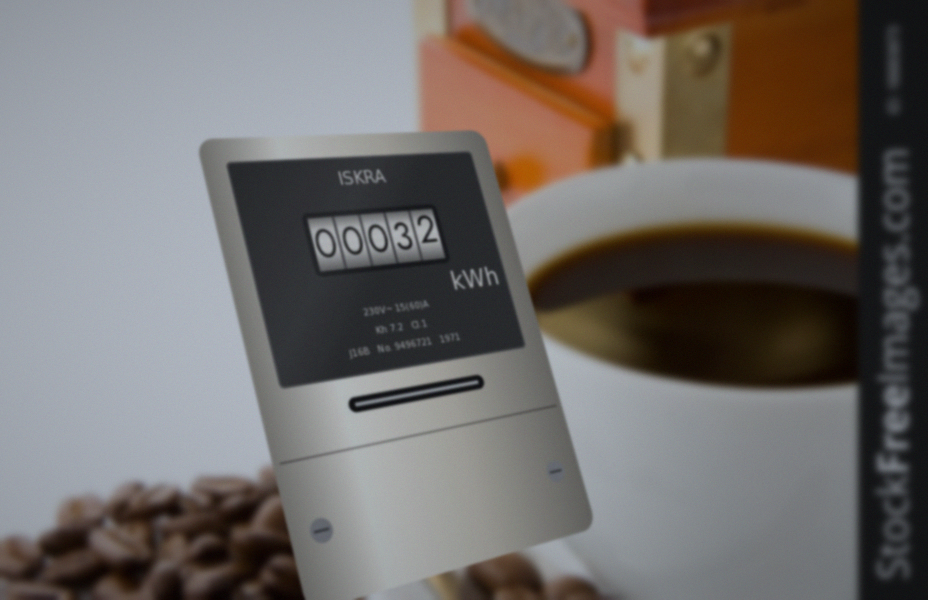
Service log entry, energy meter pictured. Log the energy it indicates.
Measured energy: 32 kWh
